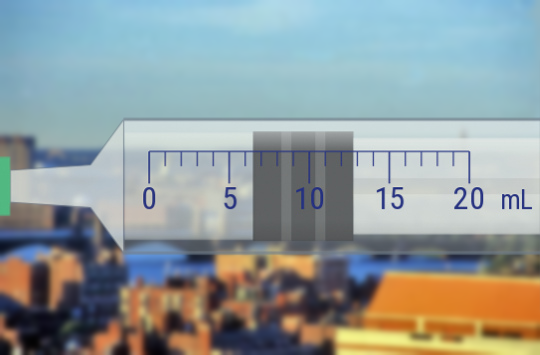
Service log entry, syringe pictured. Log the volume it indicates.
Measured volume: 6.5 mL
